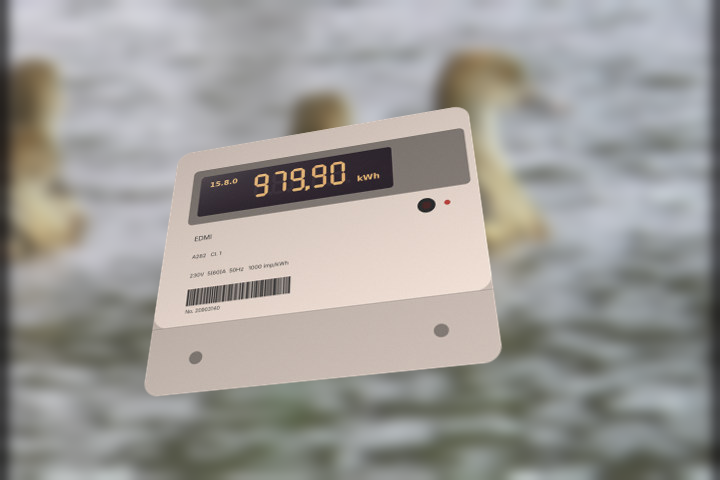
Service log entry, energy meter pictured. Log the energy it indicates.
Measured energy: 979.90 kWh
